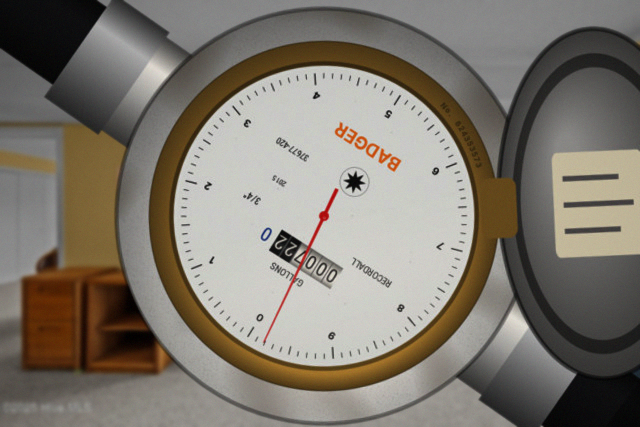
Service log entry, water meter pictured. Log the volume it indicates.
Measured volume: 7219.8 gal
